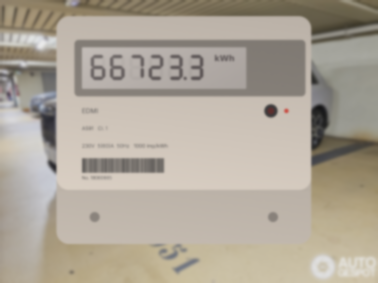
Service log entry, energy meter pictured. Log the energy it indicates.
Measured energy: 66723.3 kWh
